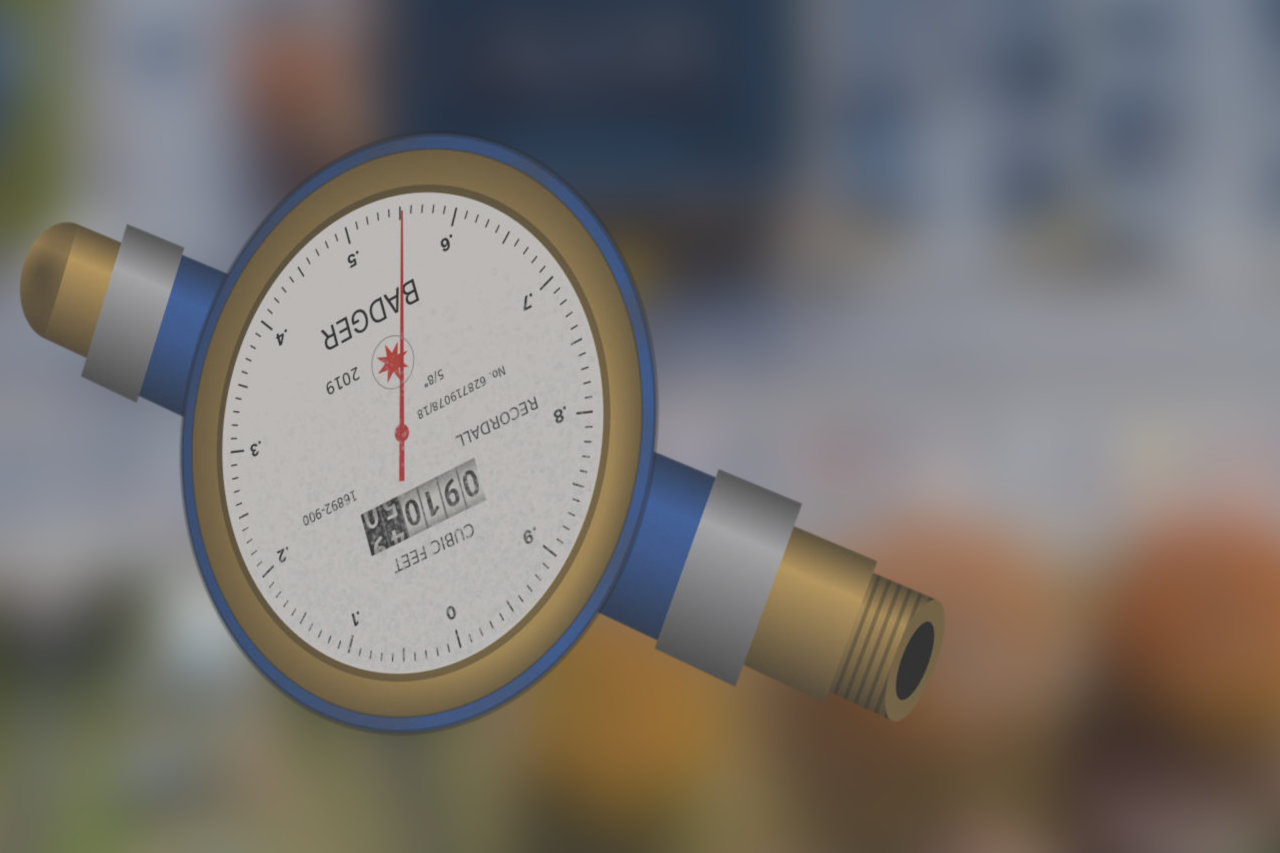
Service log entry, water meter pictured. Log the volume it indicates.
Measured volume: 91049.55 ft³
